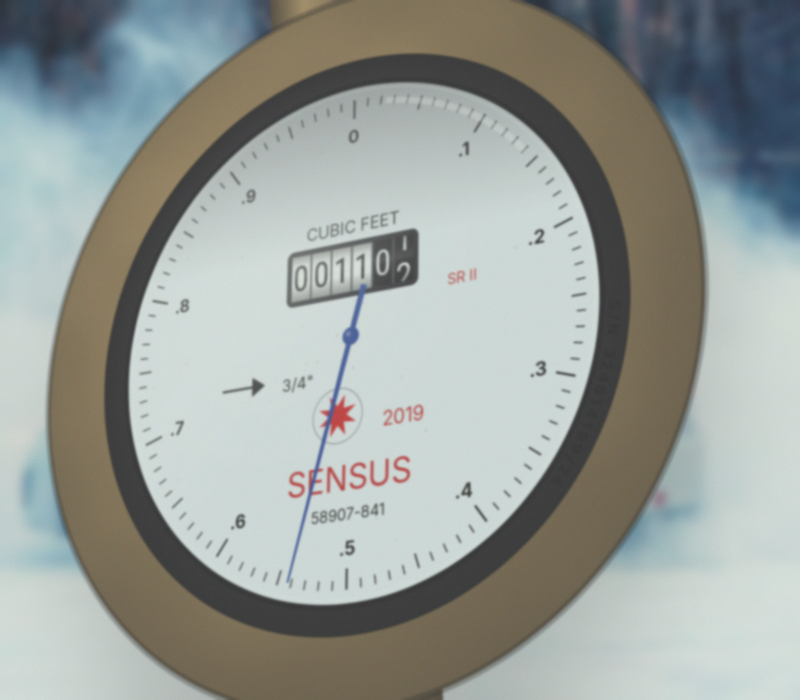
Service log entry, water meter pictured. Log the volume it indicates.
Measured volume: 1101.54 ft³
